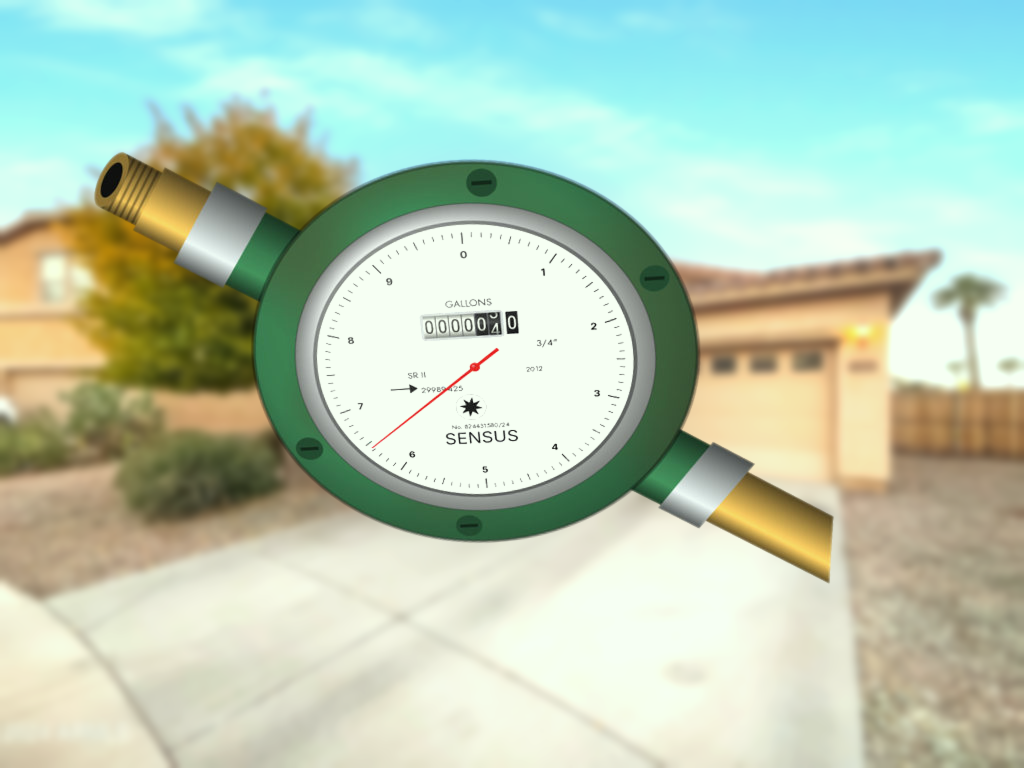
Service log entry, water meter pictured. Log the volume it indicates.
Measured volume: 36.4 gal
